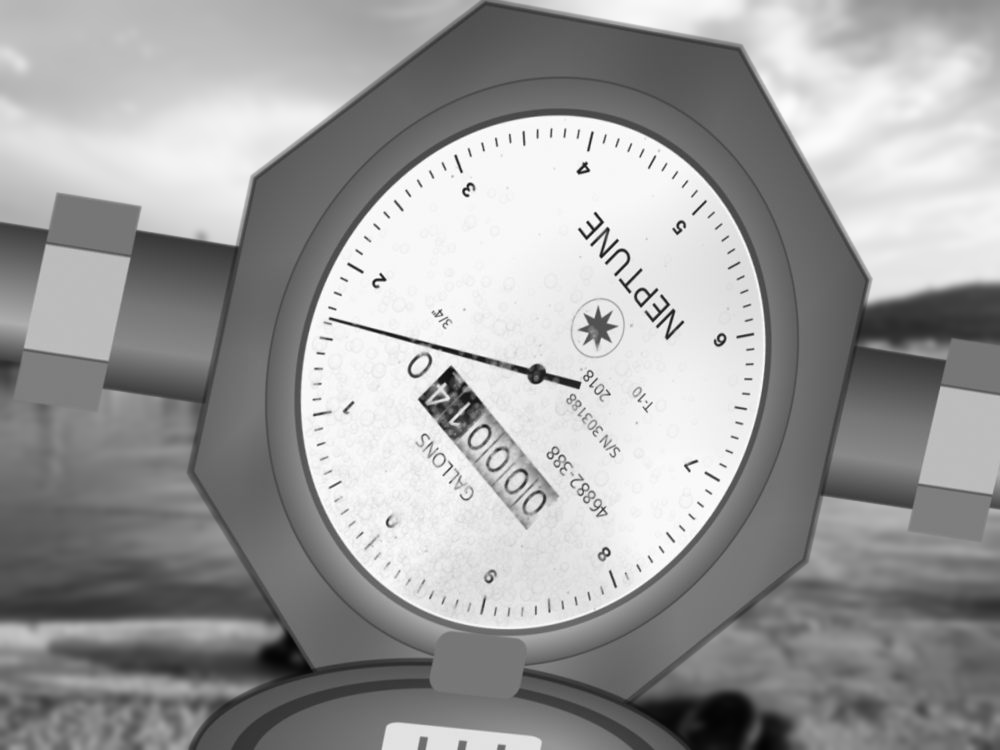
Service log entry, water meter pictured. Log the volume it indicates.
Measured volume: 141.6 gal
